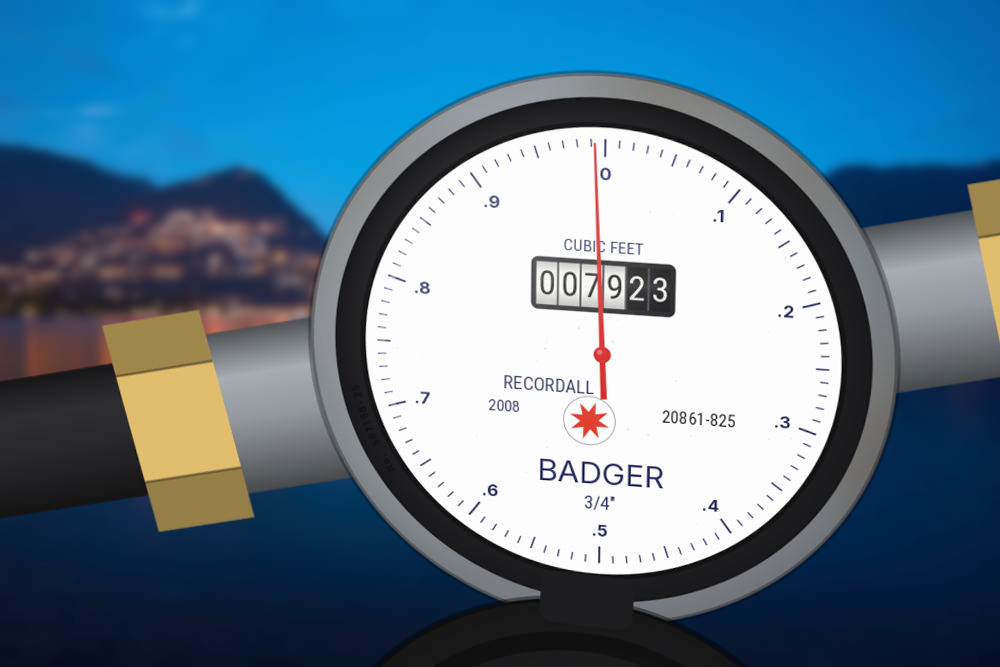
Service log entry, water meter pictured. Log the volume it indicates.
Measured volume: 7922.99 ft³
